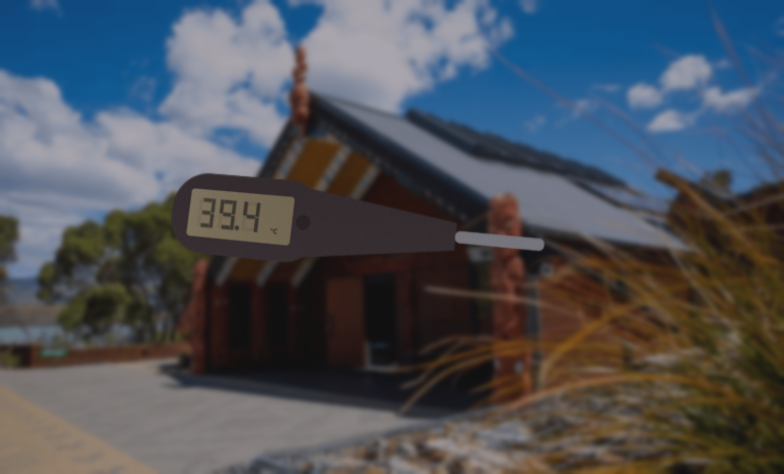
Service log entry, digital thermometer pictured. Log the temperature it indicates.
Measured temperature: 39.4 °C
